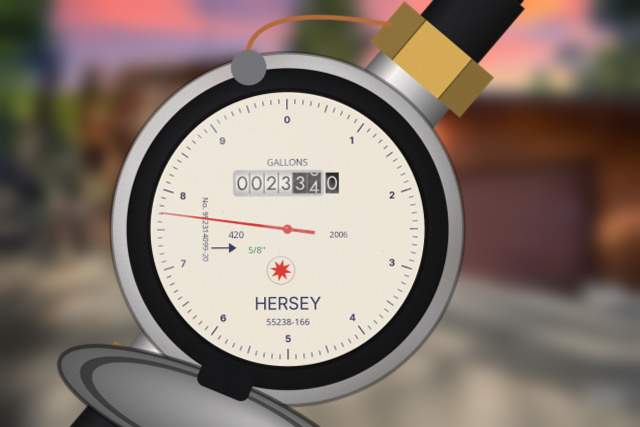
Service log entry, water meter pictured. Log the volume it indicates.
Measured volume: 23337.7 gal
